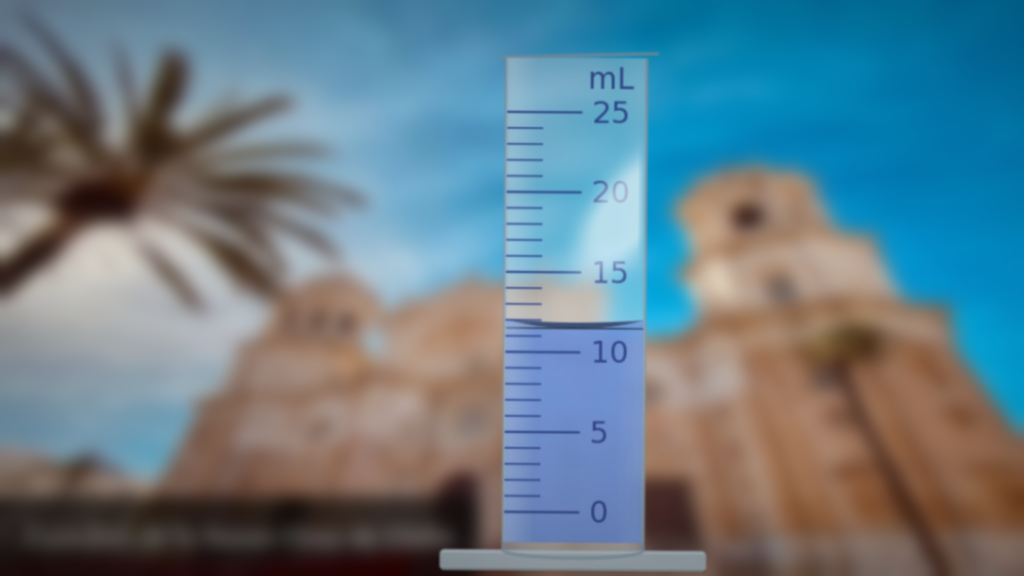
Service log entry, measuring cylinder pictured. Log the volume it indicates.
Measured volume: 11.5 mL
